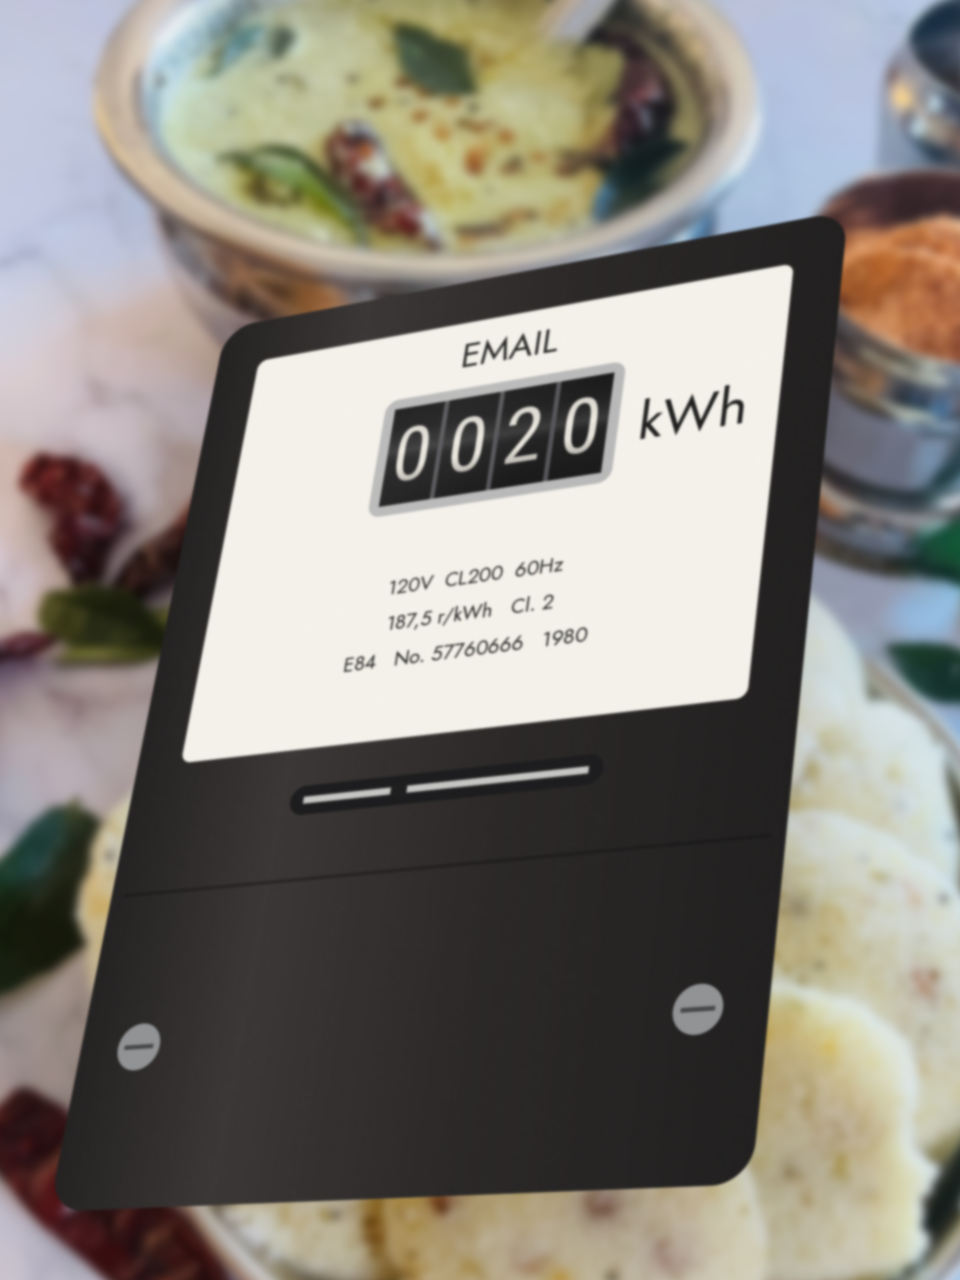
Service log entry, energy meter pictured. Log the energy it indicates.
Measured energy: 20 kWh
